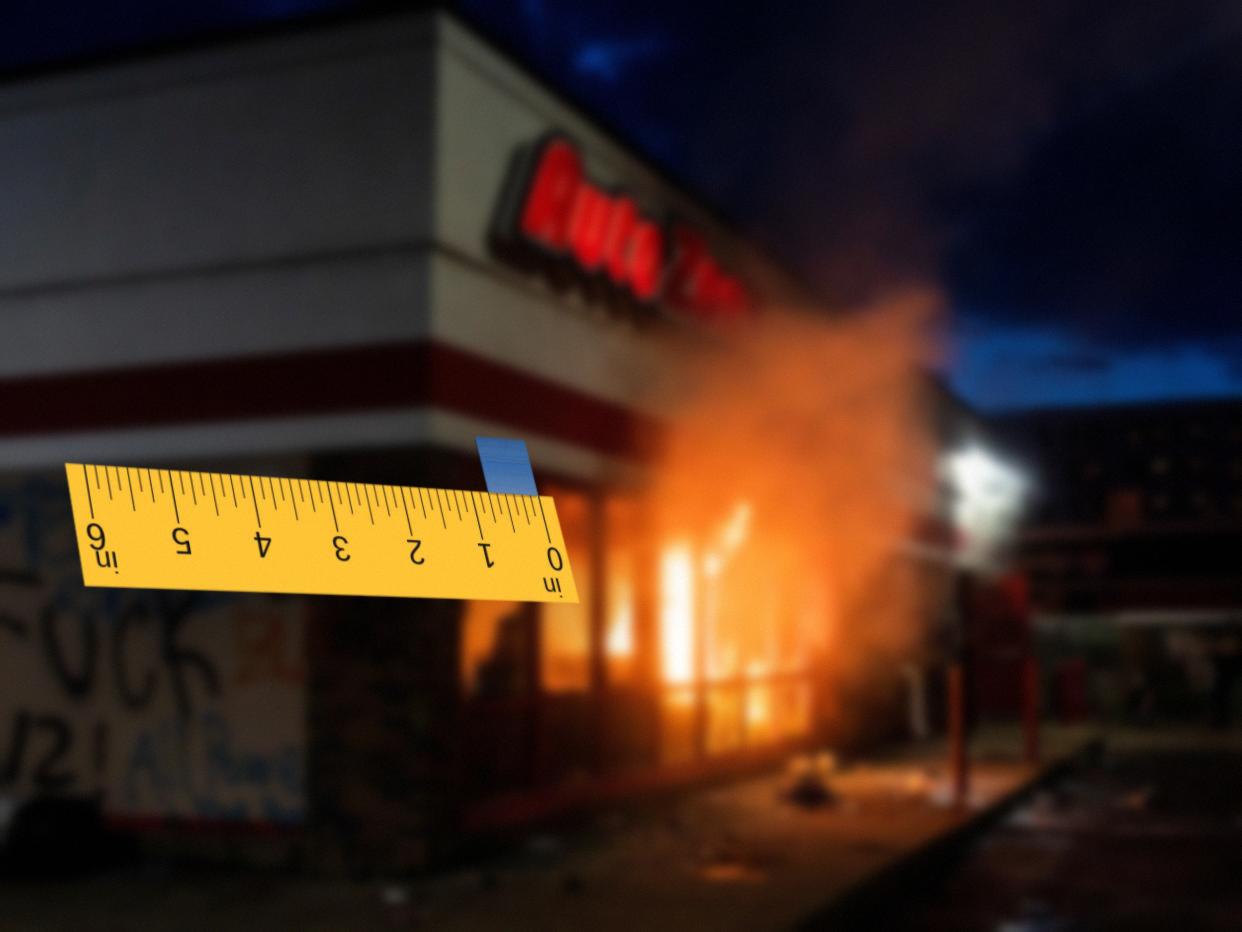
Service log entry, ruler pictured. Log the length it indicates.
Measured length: 0.75 in
